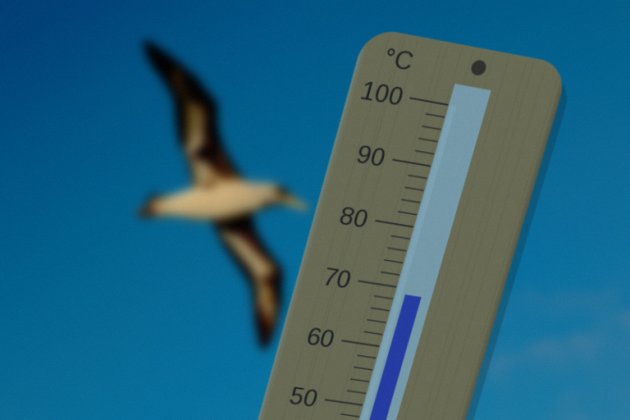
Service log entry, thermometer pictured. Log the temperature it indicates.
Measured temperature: 69 °C
